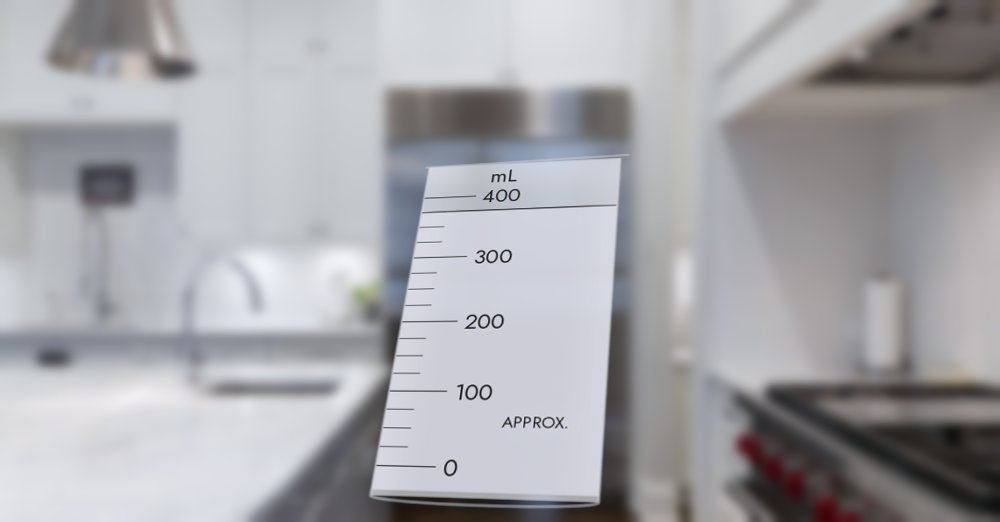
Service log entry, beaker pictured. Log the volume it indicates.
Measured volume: 375 mL
